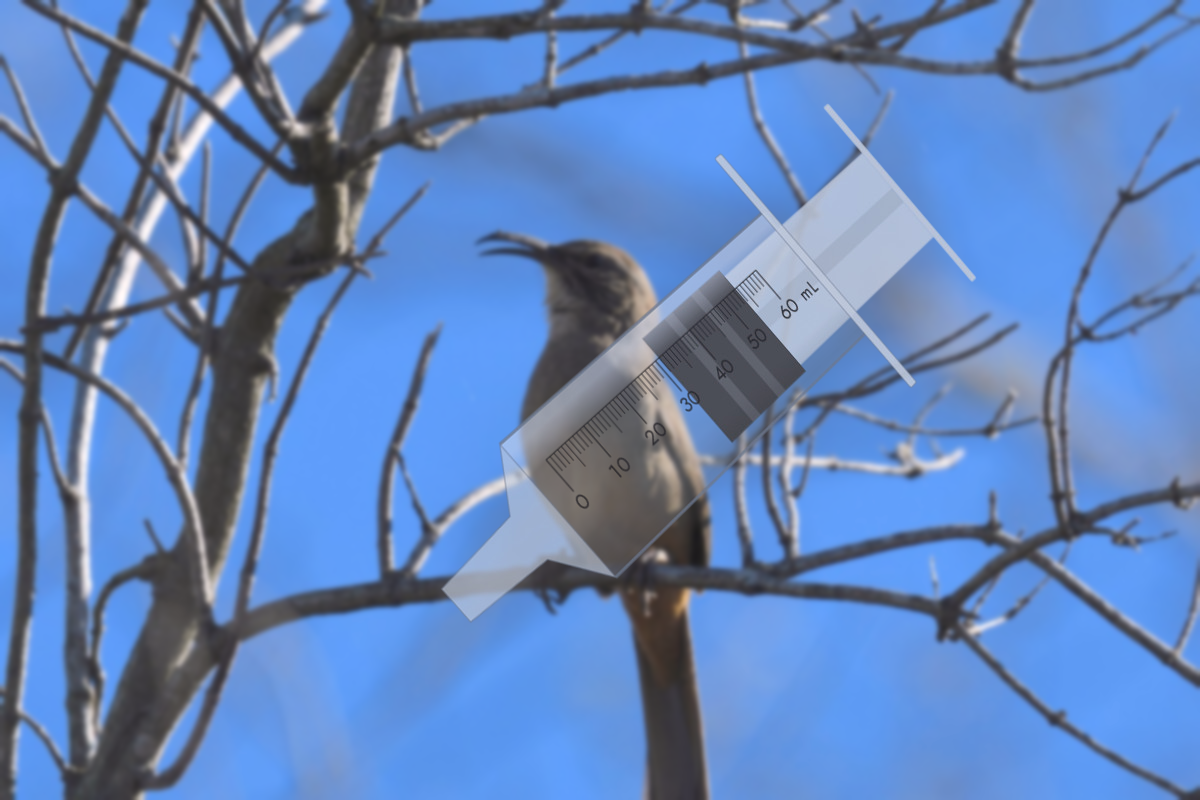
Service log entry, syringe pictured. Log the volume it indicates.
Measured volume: 31 mL
